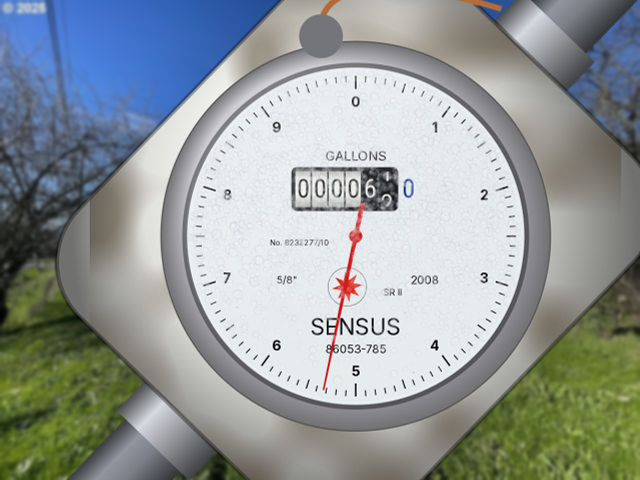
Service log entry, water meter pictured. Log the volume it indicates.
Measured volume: 615.3 gal
